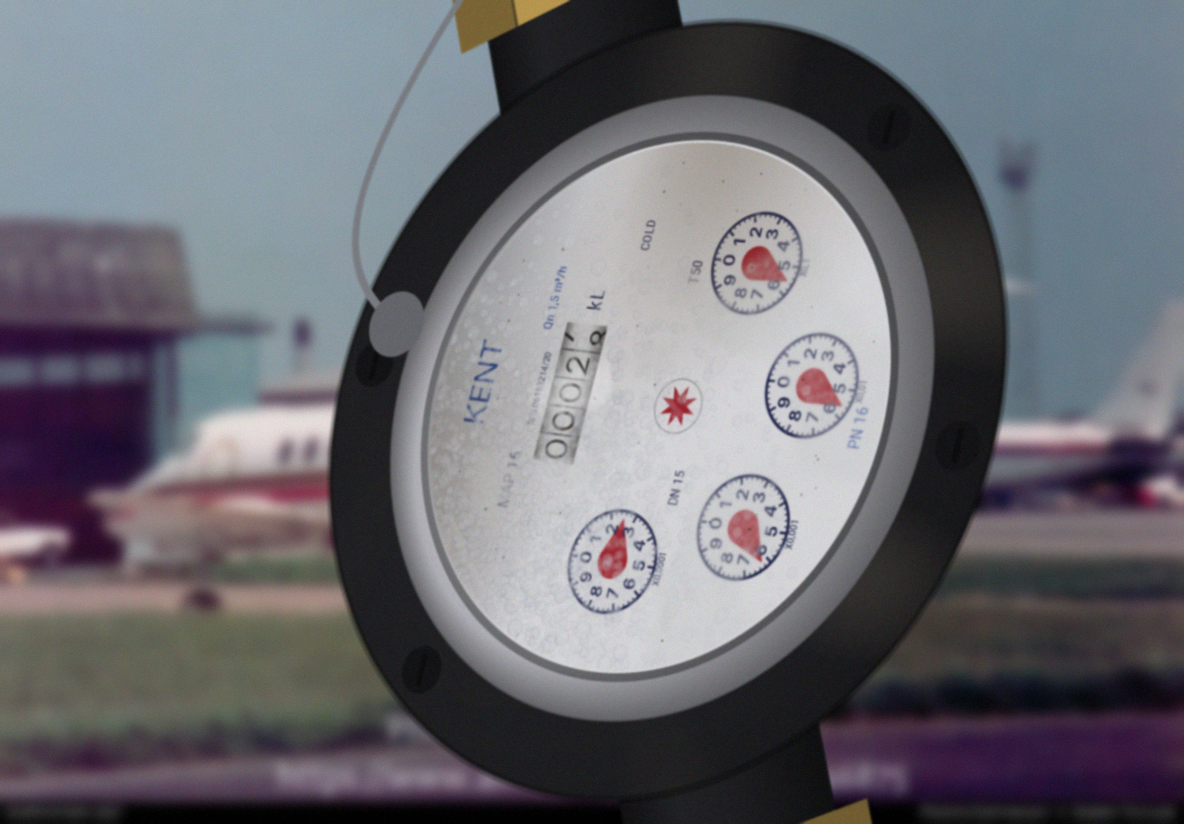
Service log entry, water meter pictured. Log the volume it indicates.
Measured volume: 27.5562 kL
